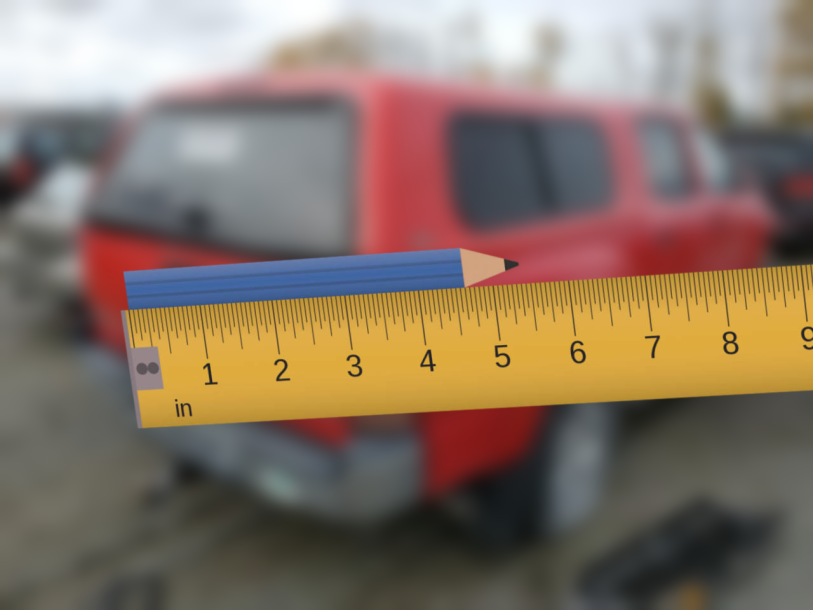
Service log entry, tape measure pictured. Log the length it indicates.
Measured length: 5.375 in
